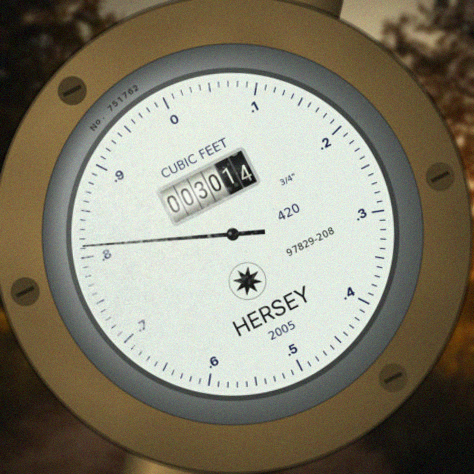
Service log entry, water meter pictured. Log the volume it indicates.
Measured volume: 3013.81 ft³
